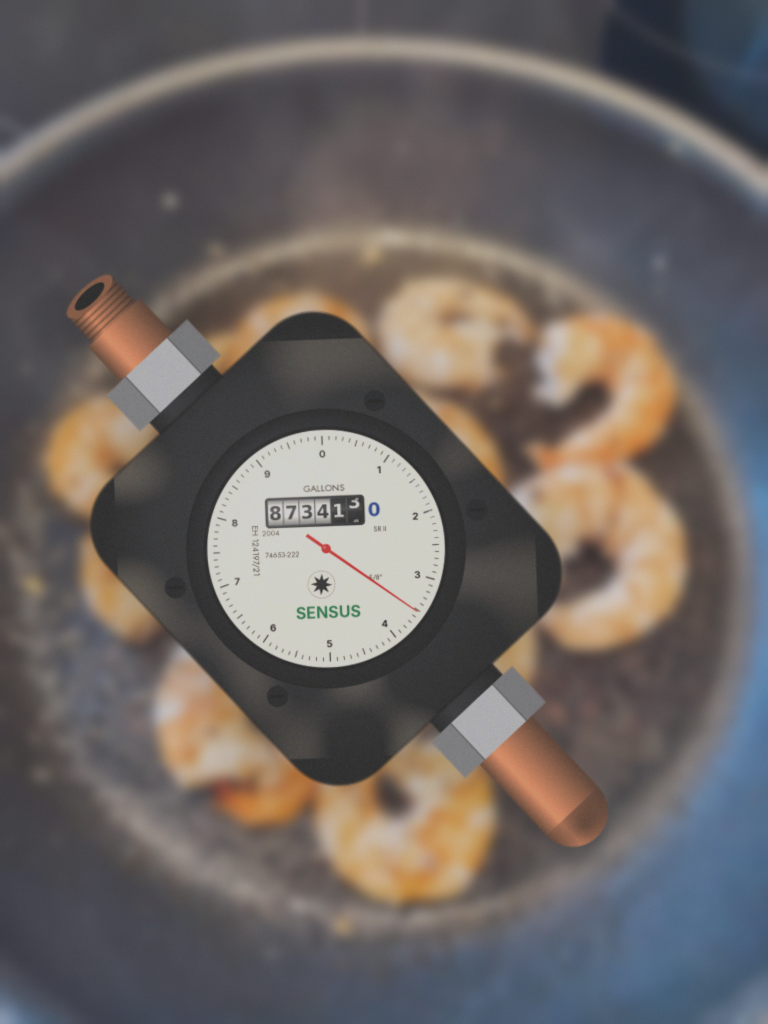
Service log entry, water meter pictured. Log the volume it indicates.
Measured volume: 8734133.5 gal
